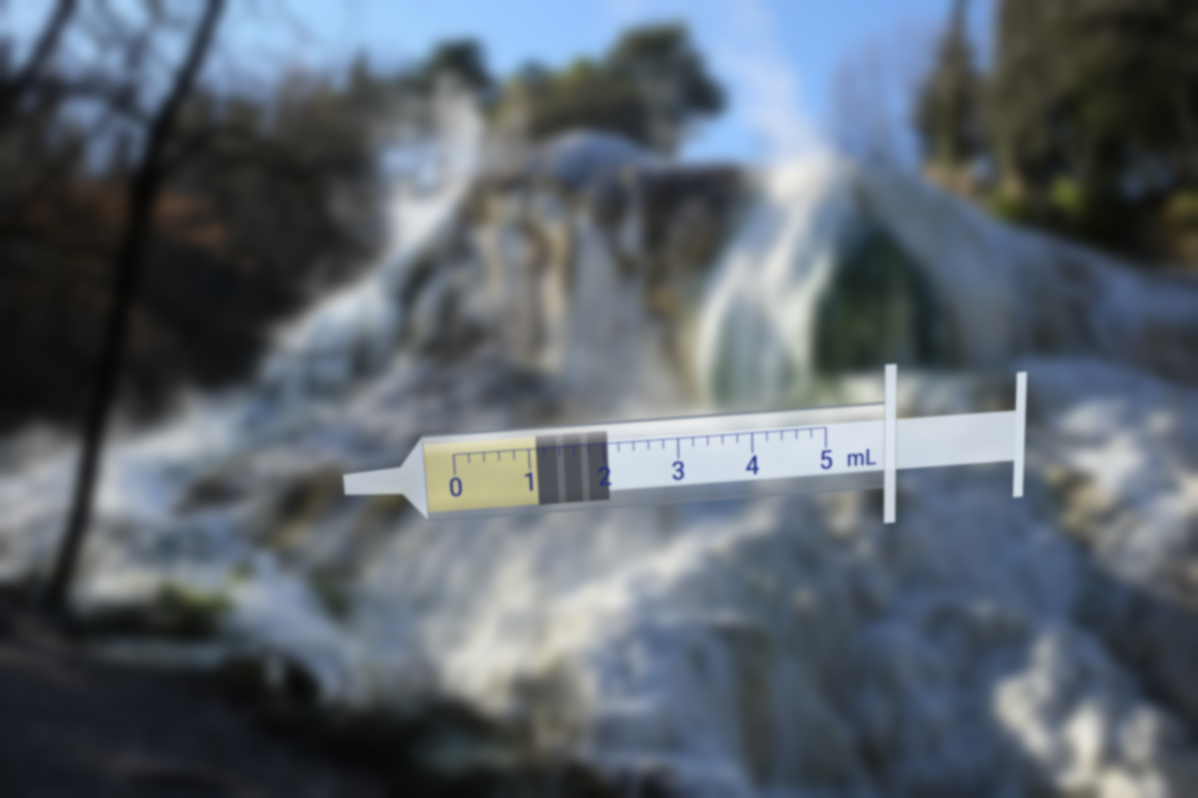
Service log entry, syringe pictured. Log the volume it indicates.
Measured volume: 1.1 mL
